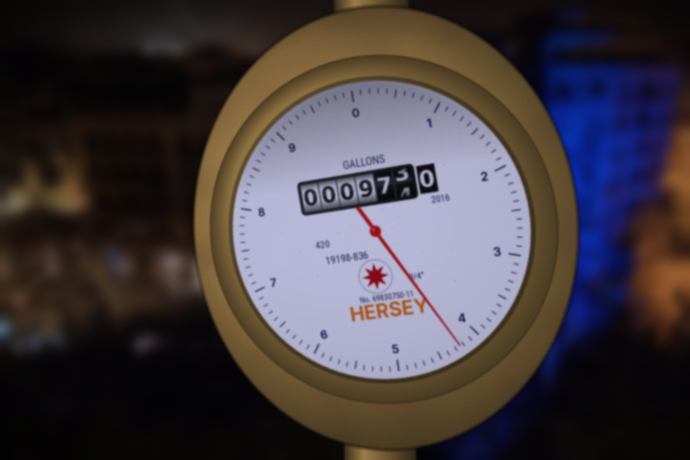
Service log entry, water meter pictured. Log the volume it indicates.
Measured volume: 9734.2 gal
